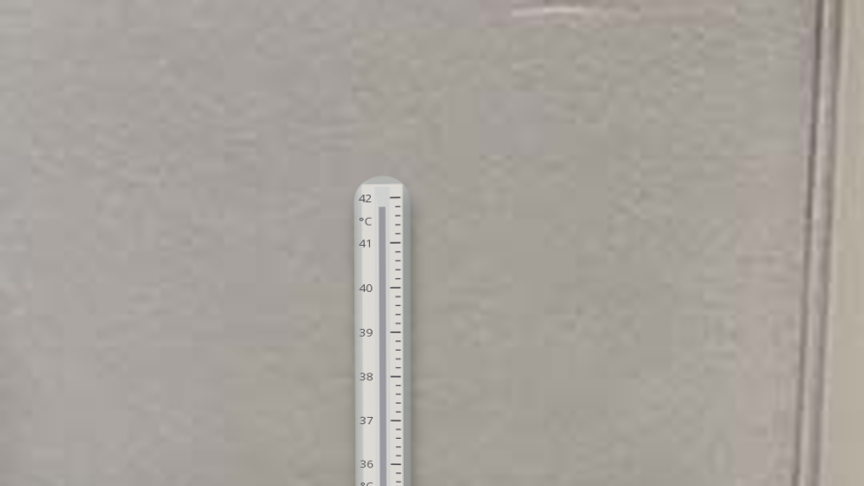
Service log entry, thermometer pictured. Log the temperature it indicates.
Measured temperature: 41.8 °C
